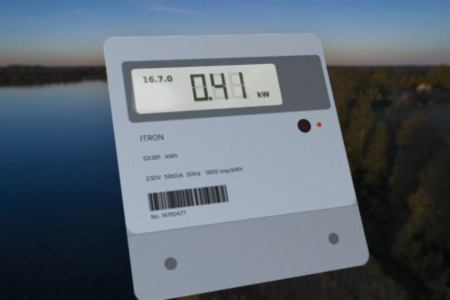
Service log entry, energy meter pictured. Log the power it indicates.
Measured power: 0.41 kW
